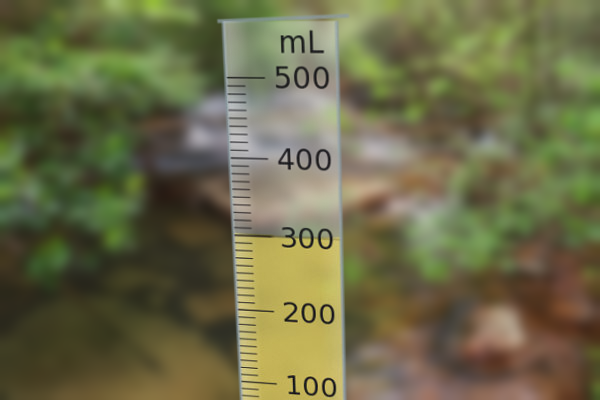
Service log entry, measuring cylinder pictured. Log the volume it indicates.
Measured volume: 300 mL
